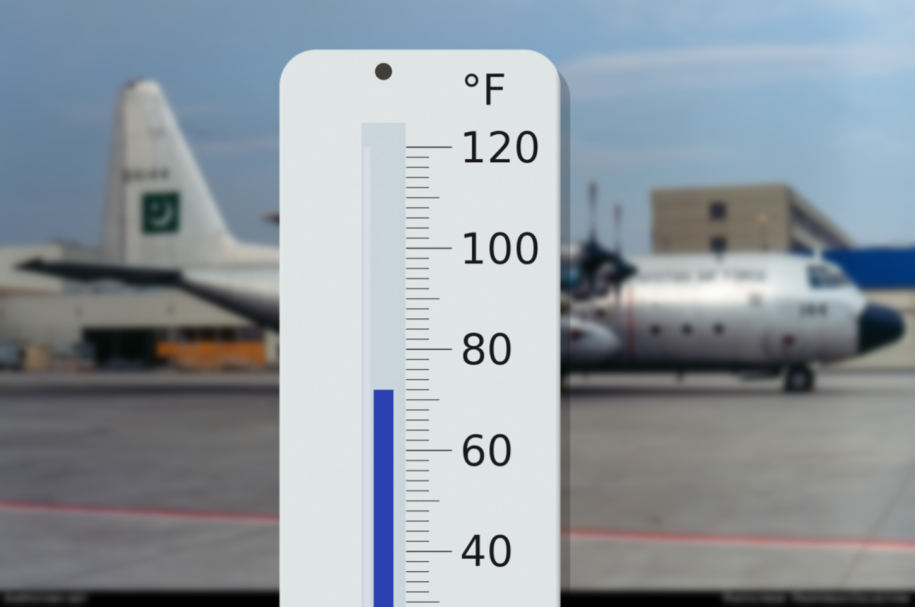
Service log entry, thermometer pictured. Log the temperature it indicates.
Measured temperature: 72 °F
